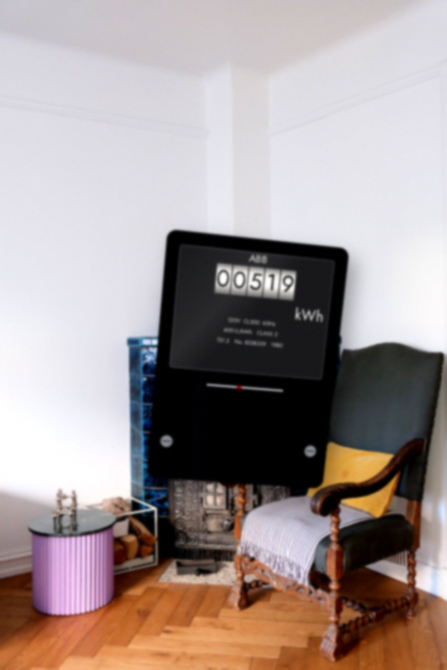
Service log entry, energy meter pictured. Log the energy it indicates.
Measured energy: 519 kWh
